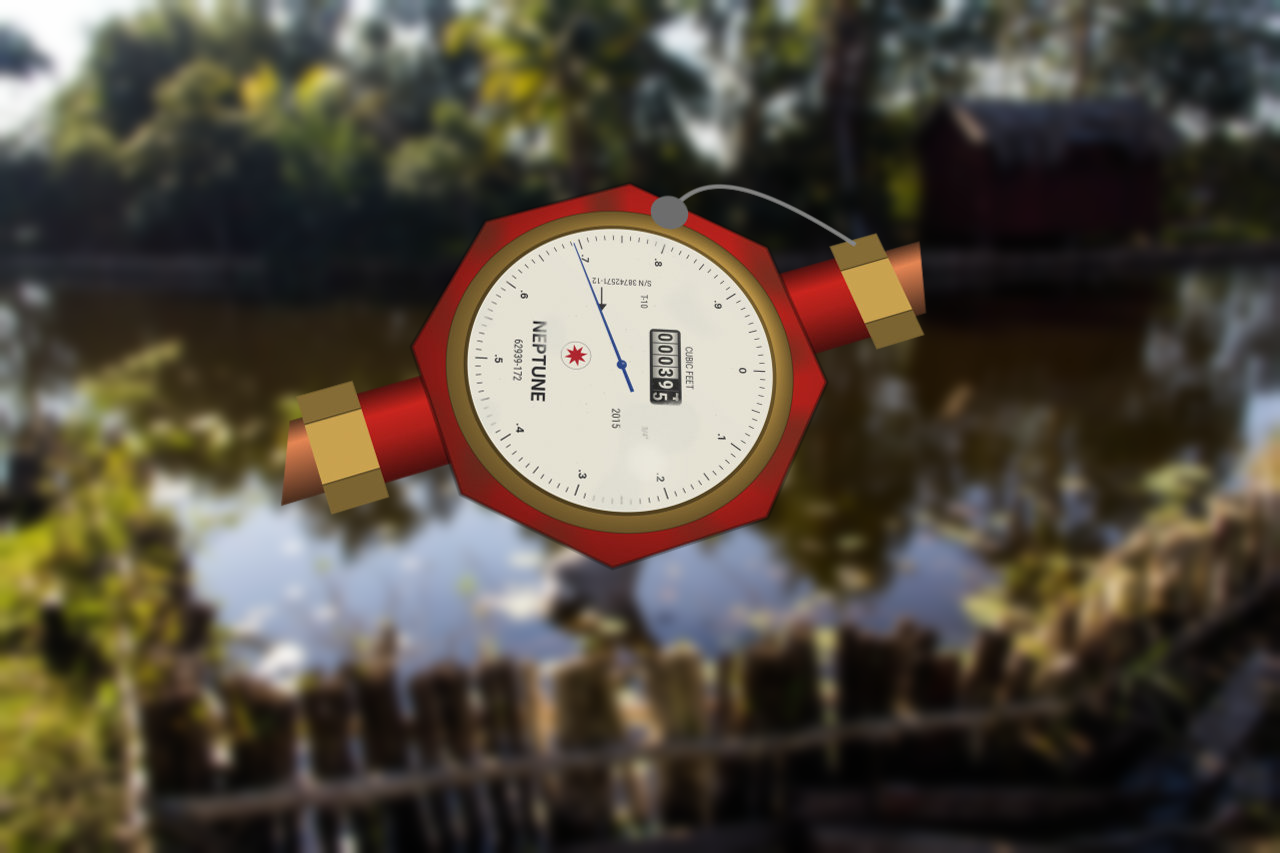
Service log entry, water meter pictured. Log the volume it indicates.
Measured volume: 394.69 ft³
